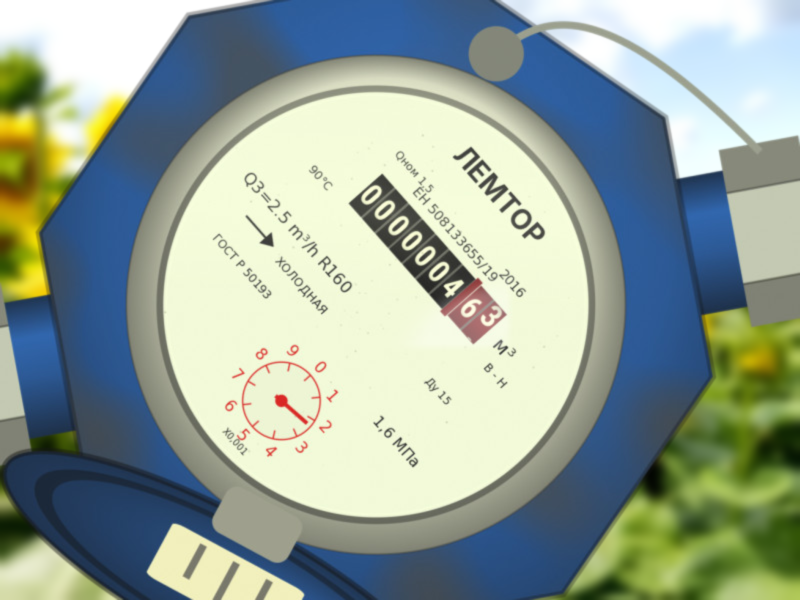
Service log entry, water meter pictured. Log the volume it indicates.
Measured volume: 4.632 m³
